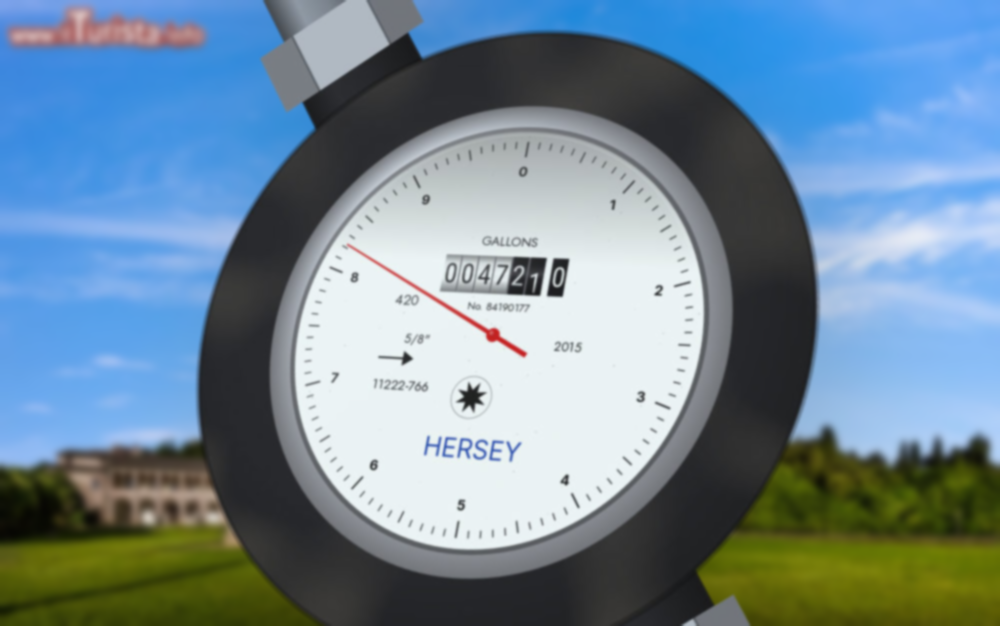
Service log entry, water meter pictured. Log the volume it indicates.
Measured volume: 47208.2 gal
